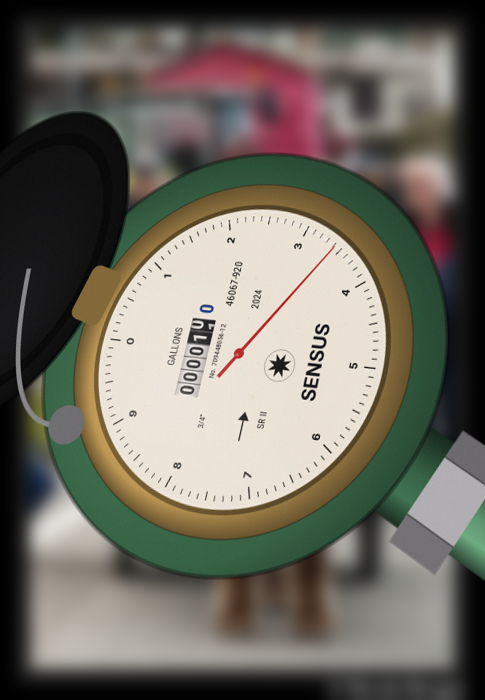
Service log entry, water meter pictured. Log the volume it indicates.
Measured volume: 103.4 gal
